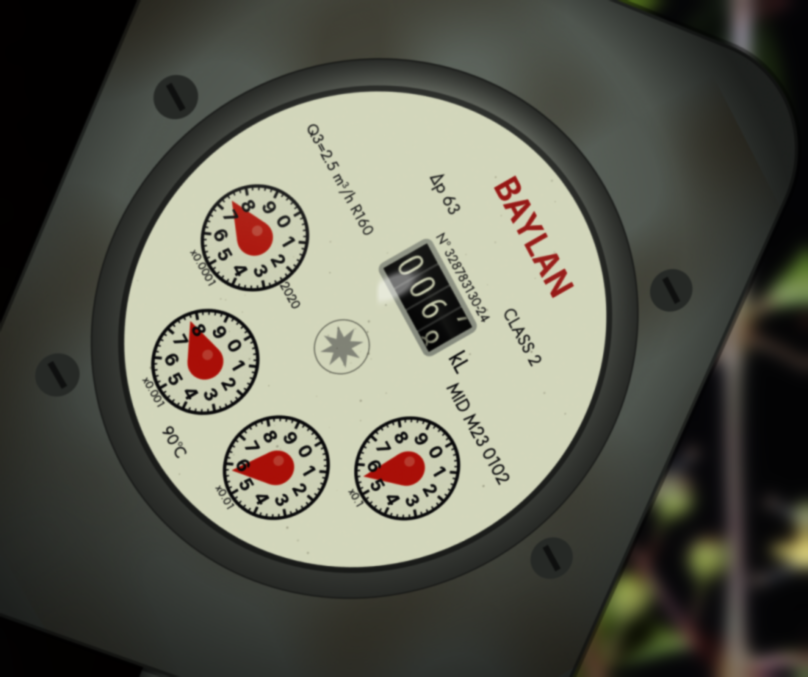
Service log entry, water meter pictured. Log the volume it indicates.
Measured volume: 67.5577 kL
